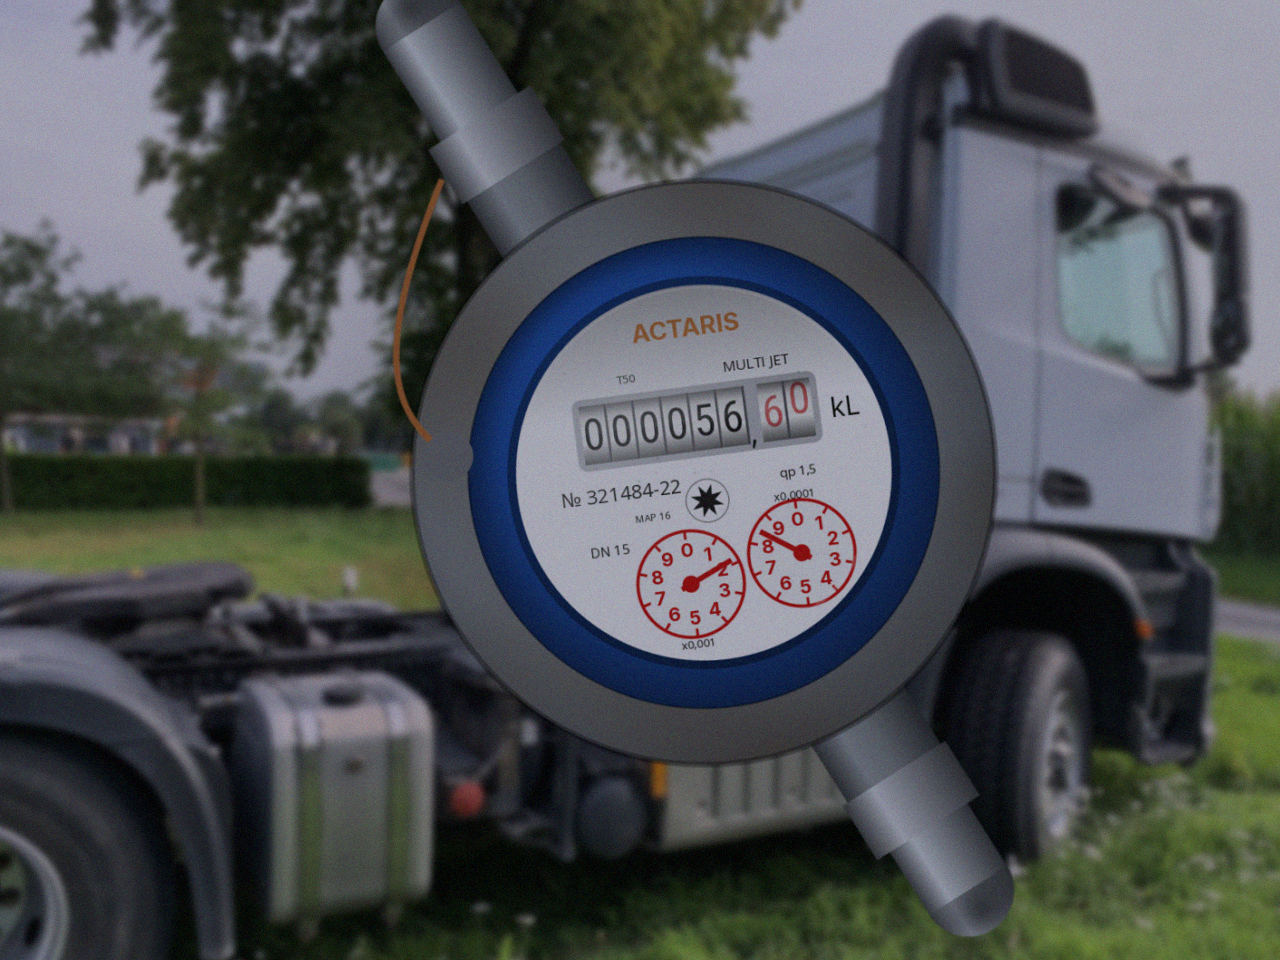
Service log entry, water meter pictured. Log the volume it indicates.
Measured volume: 56.6018 kL
